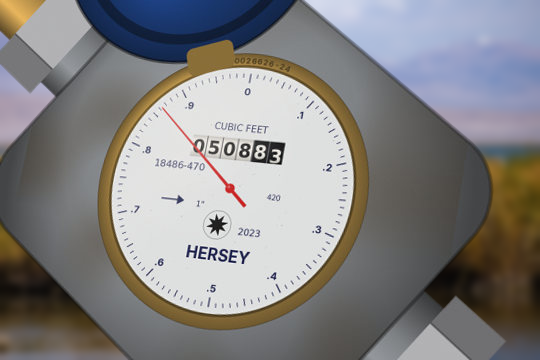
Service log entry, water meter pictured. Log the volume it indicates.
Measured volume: 50882.86 ft³
